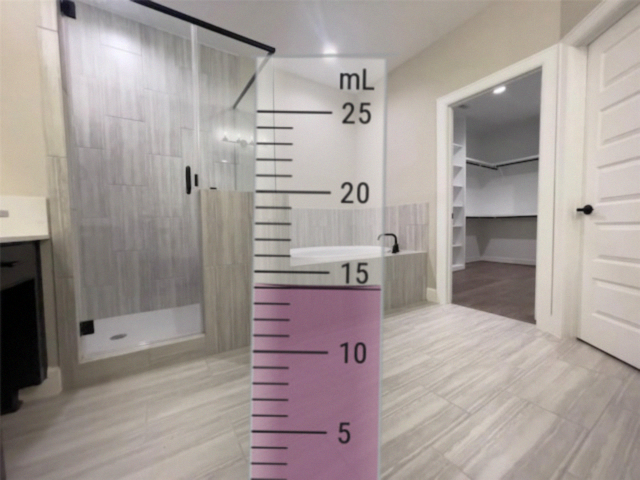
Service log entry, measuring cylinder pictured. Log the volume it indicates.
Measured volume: 14 mL
